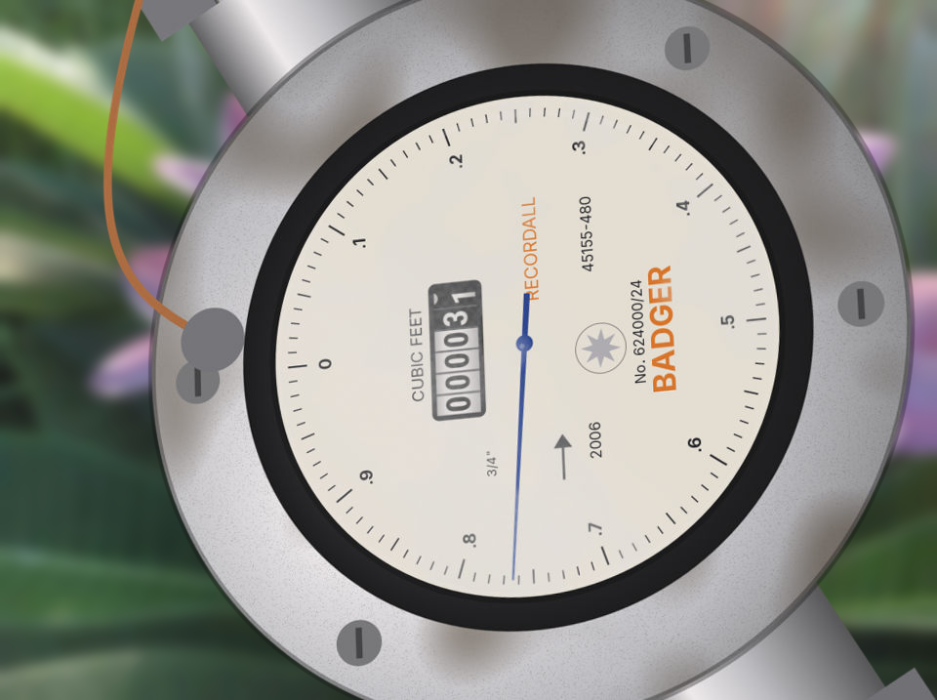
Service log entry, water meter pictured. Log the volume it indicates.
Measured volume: 30.76 ft³
